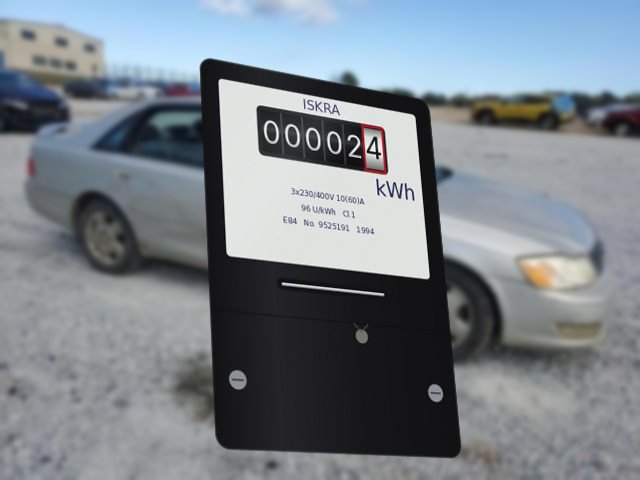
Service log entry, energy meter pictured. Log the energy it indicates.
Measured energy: 2.4 kWh
